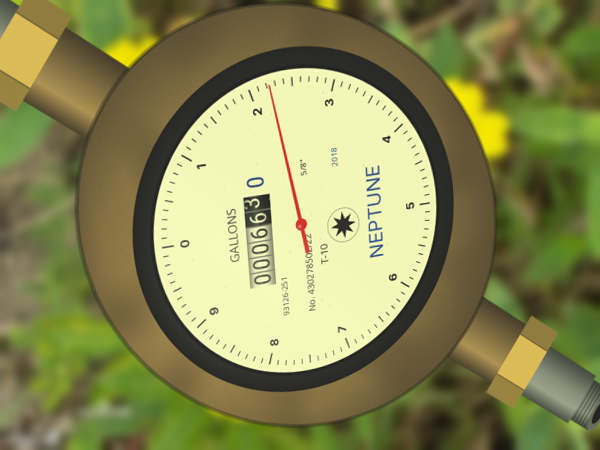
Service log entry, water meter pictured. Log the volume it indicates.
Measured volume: 6632.2 gal
